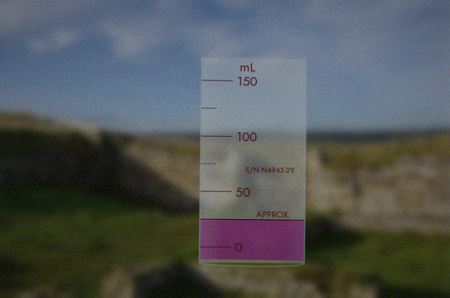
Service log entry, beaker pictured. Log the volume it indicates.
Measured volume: 25 mL
